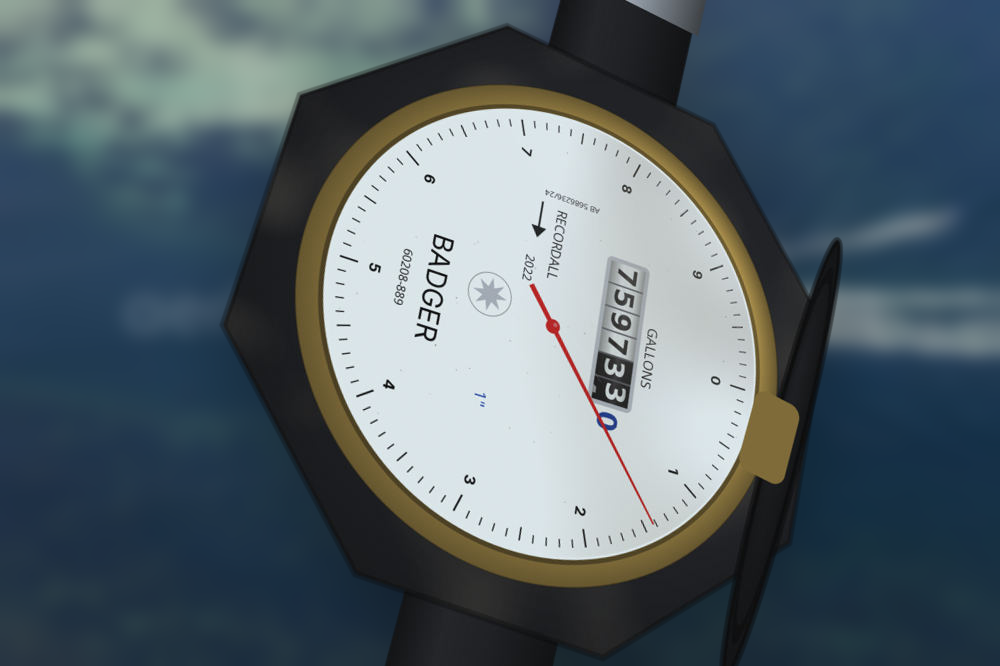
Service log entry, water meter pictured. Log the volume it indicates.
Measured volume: 7597331.4 gal
